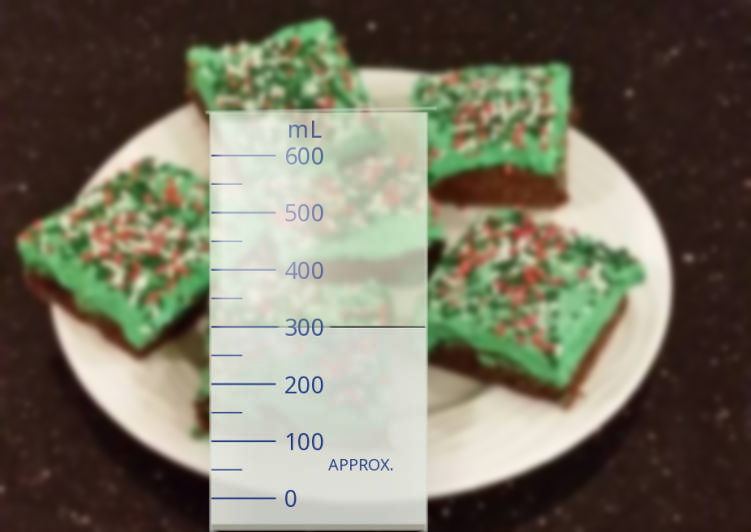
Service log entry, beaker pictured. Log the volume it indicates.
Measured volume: 300 mL
